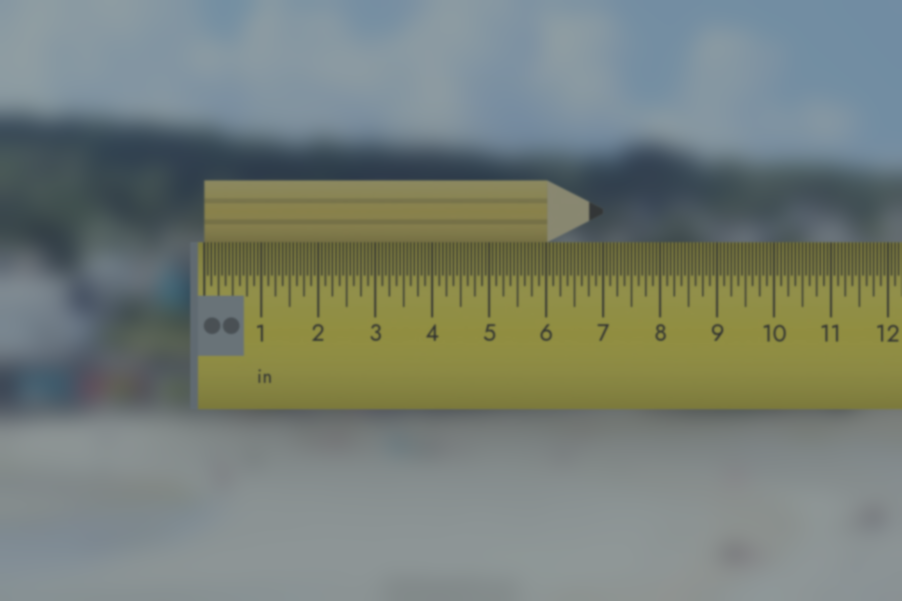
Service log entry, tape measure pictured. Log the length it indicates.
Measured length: 7 in
